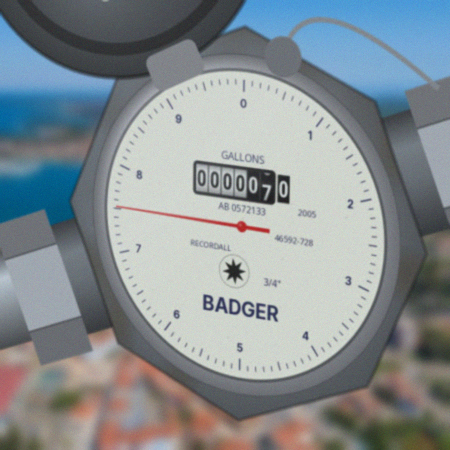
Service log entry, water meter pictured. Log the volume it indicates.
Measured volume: 67.5 gal
